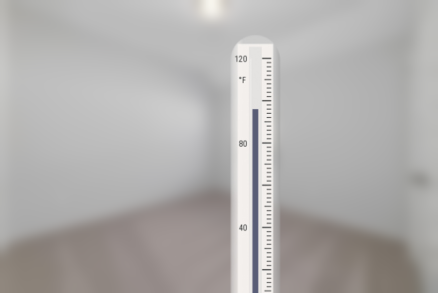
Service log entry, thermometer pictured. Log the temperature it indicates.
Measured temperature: 96 °F
